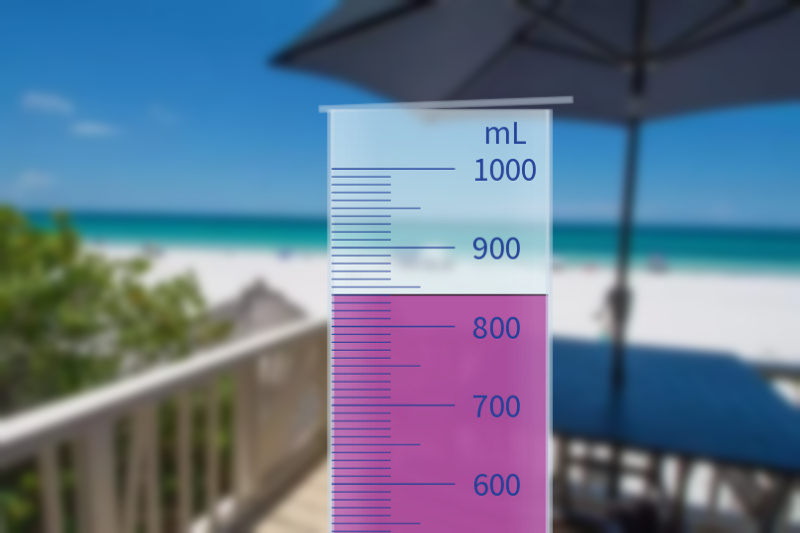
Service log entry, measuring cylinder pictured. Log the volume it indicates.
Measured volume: 840 mL
